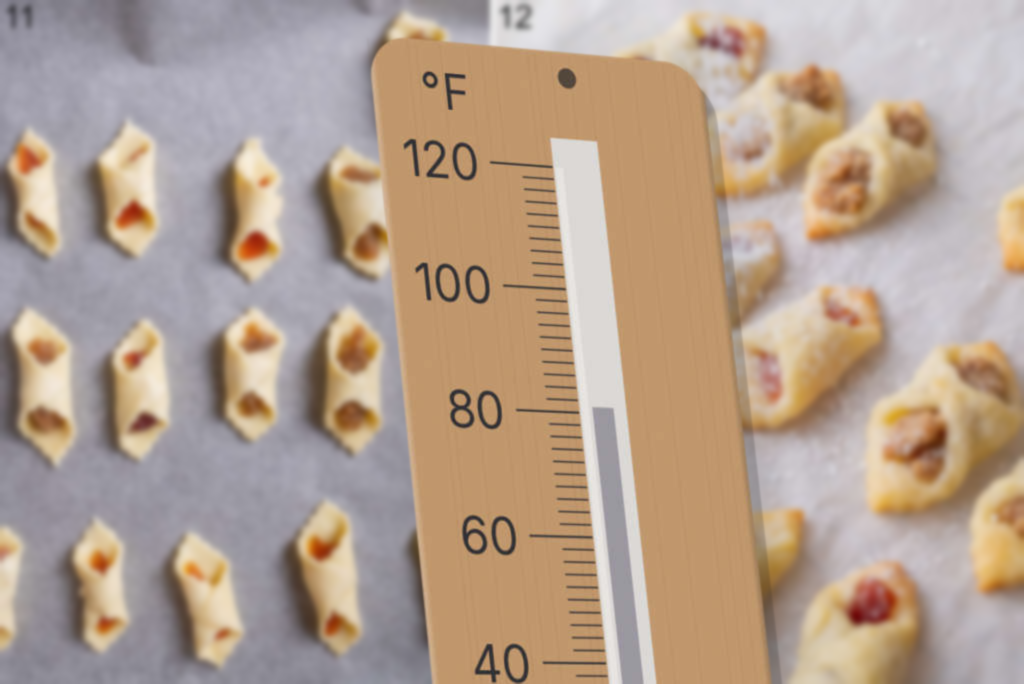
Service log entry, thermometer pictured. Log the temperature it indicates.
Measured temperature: 81 °F
